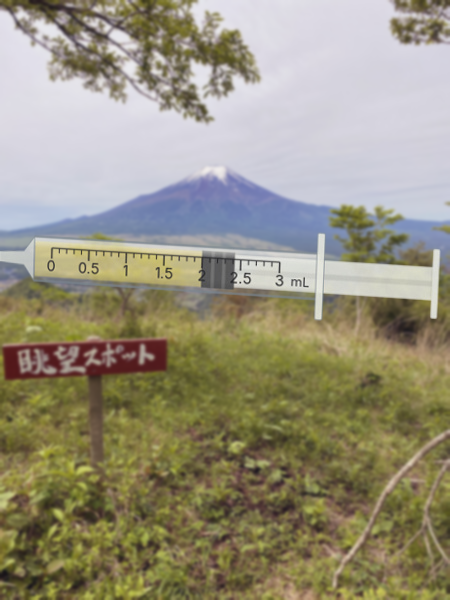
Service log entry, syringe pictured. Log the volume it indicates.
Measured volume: 2 mL
